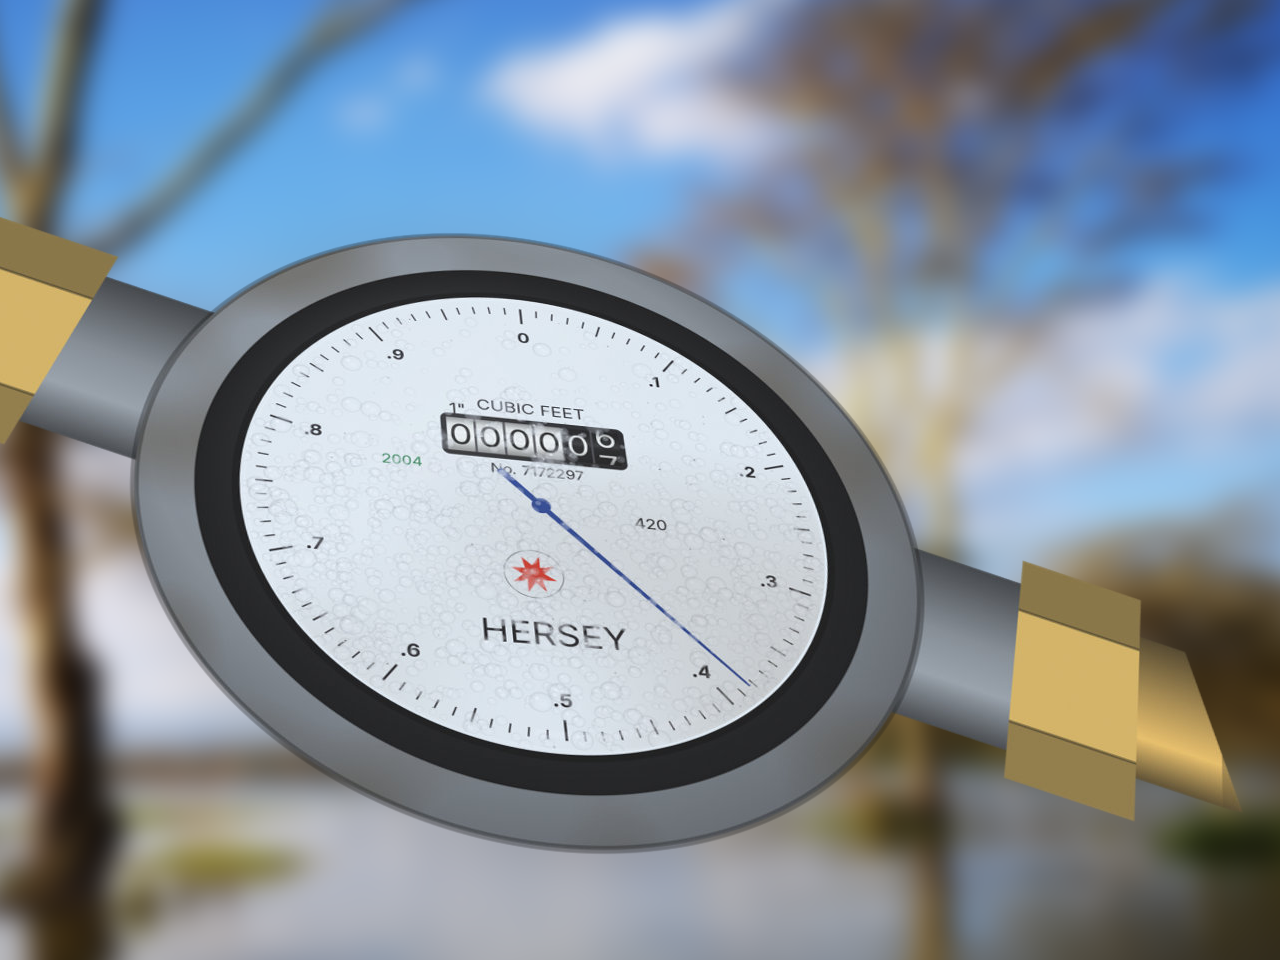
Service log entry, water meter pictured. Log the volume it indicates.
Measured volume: 6.38 ft³
